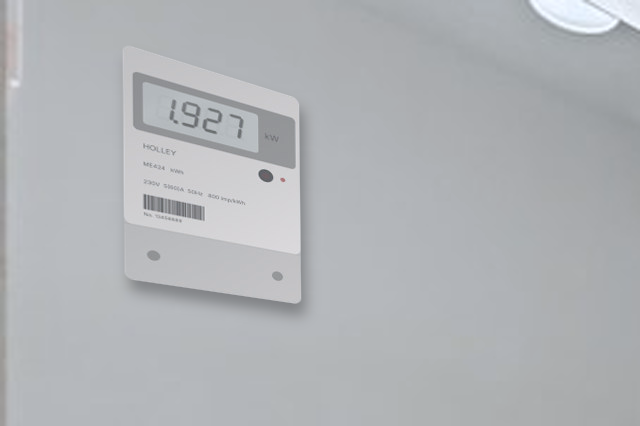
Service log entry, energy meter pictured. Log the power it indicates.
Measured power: 1.927 kW
